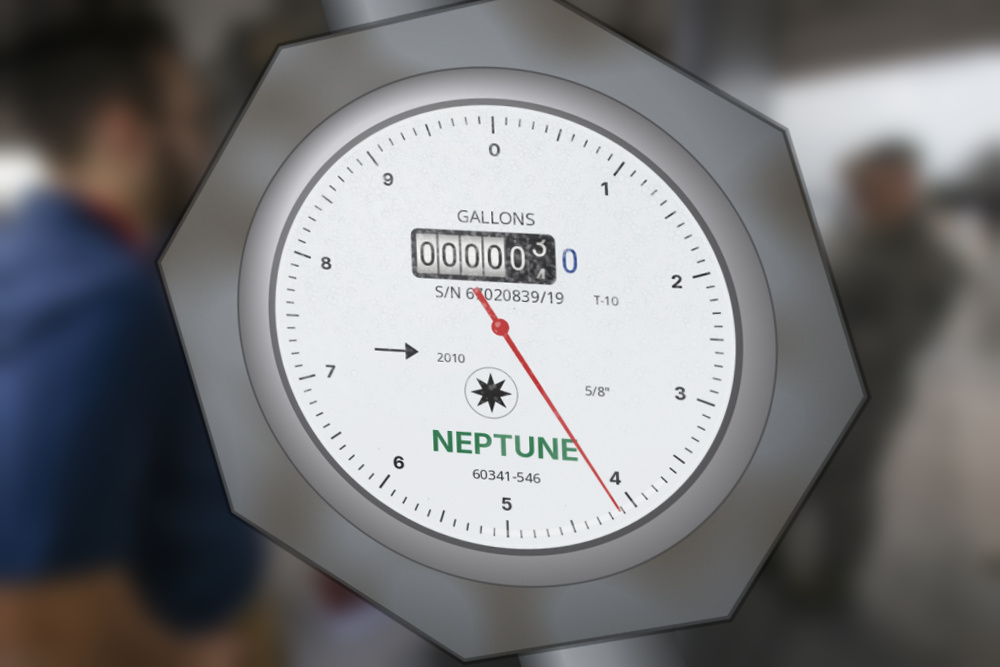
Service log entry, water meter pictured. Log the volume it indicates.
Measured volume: 34.1 gal
